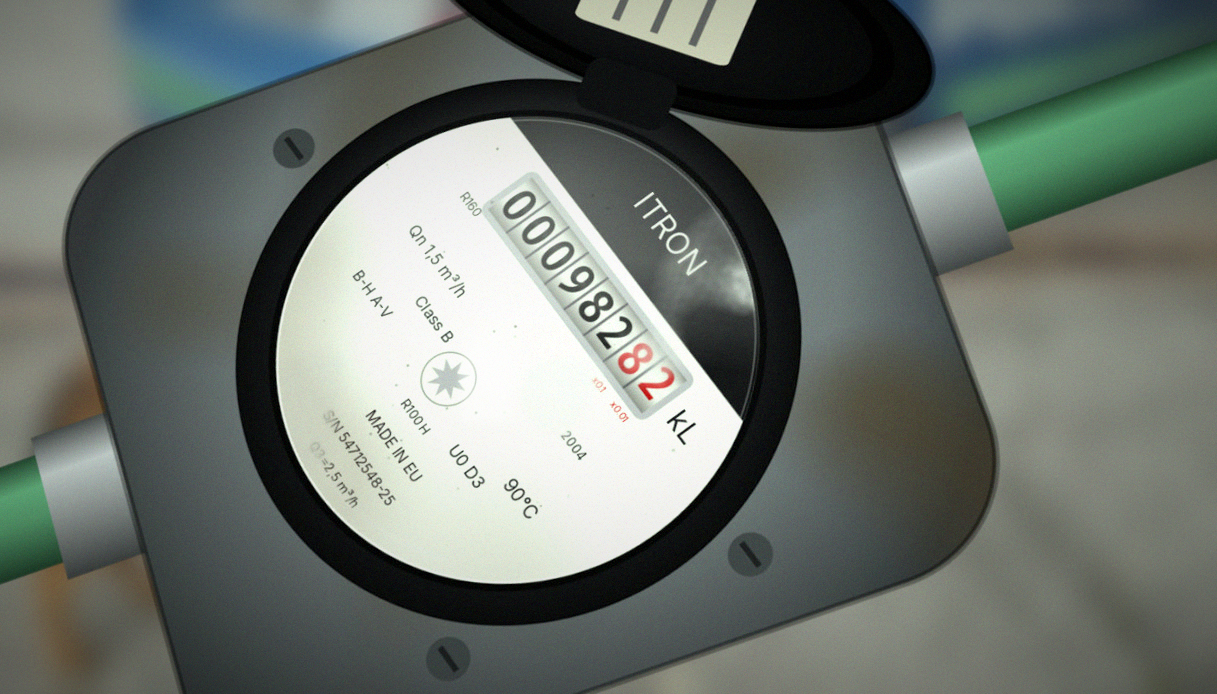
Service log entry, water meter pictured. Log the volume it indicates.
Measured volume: 982.82 kL
